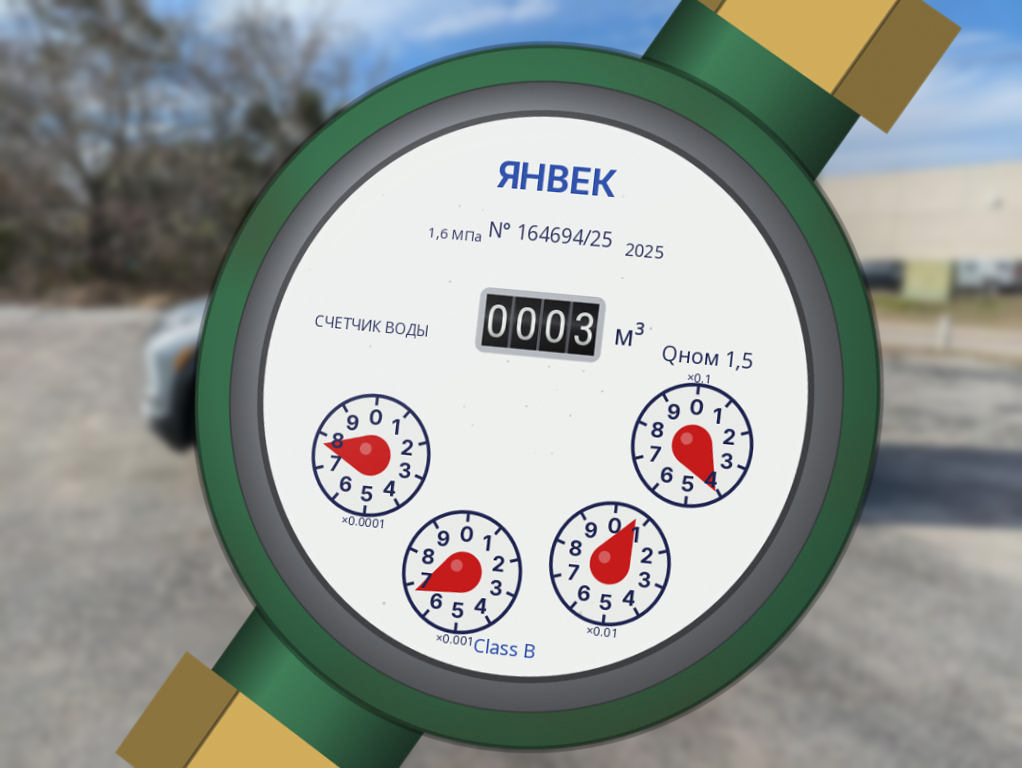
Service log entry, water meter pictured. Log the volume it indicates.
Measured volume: 3.4067 m³
